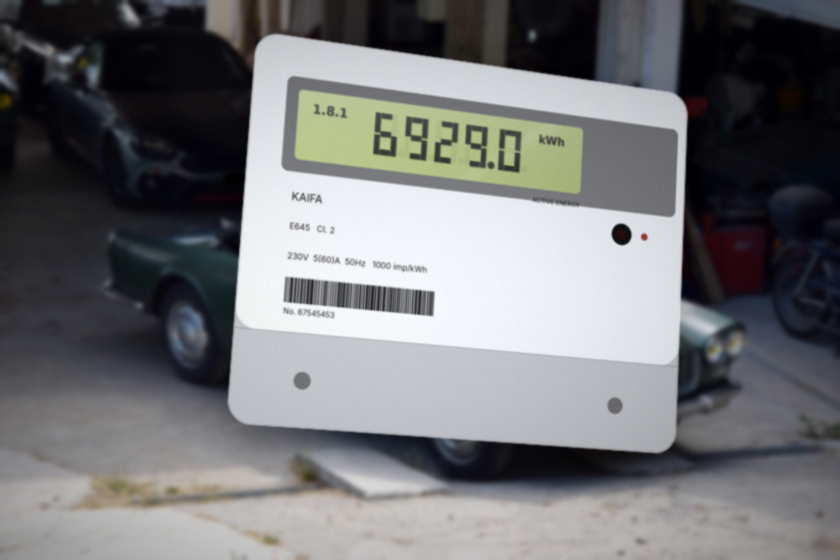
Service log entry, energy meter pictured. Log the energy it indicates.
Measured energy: 6929.0 kWh
